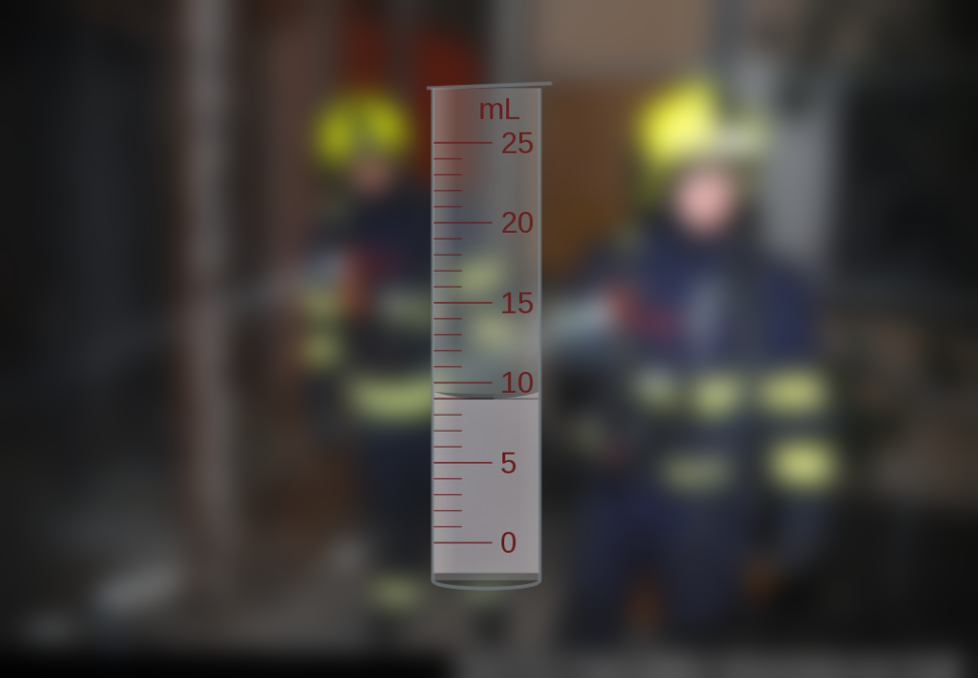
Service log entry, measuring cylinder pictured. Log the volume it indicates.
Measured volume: 9 mL
